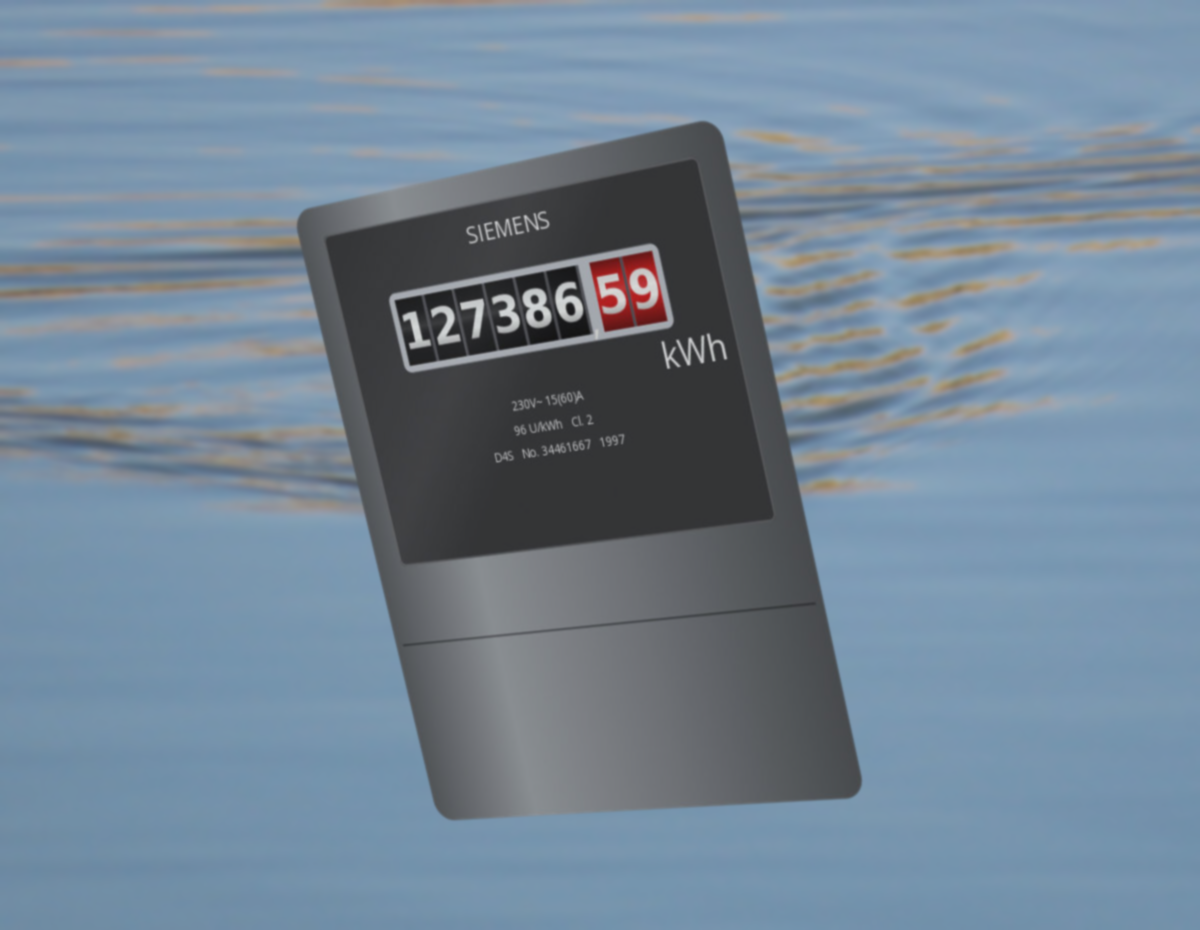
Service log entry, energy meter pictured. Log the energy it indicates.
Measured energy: 127386.59 kWh
